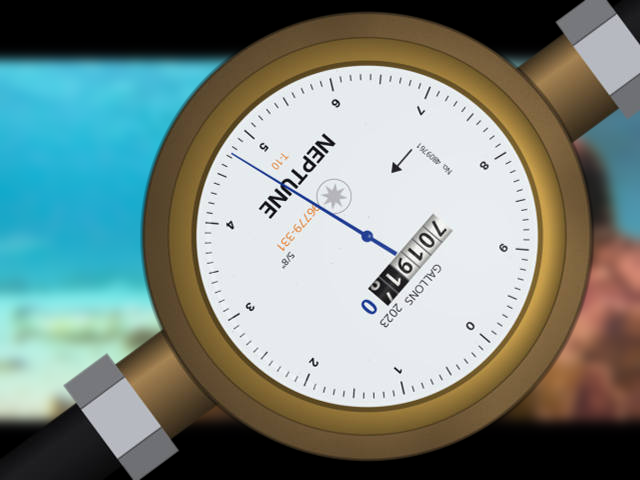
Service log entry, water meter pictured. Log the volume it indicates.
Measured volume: 7019174.7 gal
